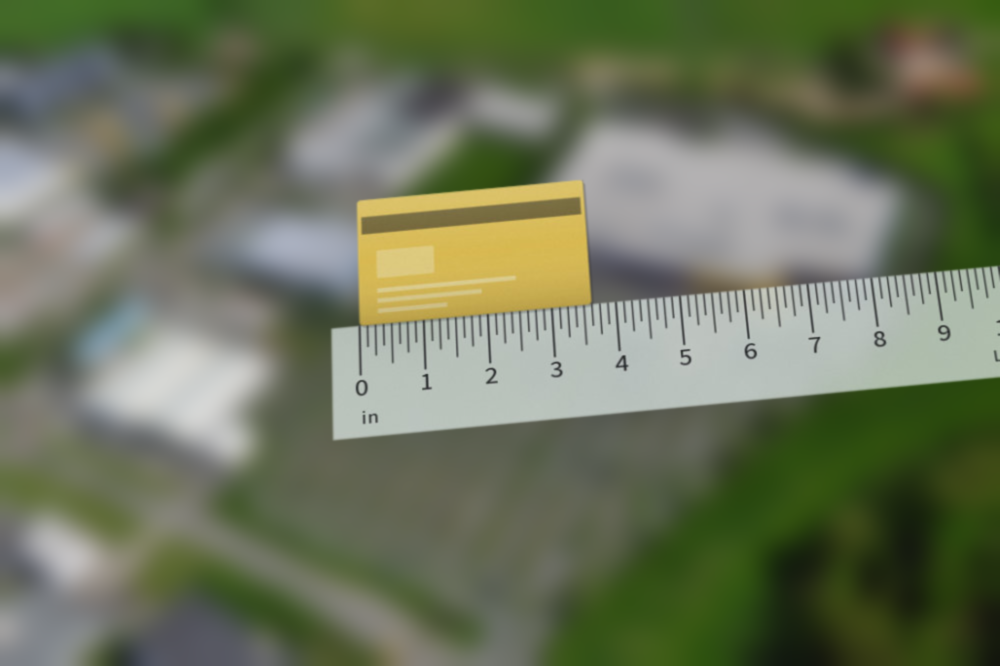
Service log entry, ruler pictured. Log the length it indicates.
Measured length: 3.625 in
